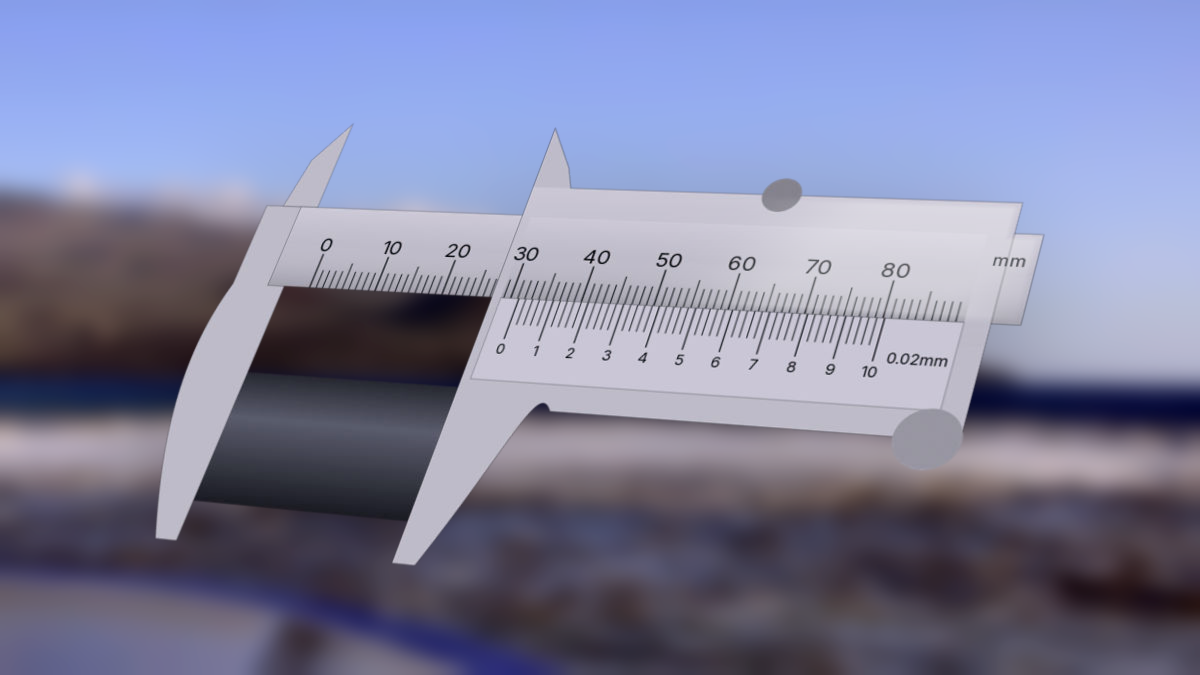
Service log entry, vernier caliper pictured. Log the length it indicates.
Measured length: 31.2 mm
